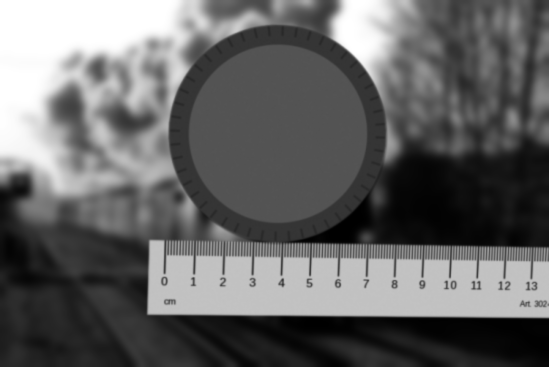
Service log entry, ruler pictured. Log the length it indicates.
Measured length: 7.5 cm
